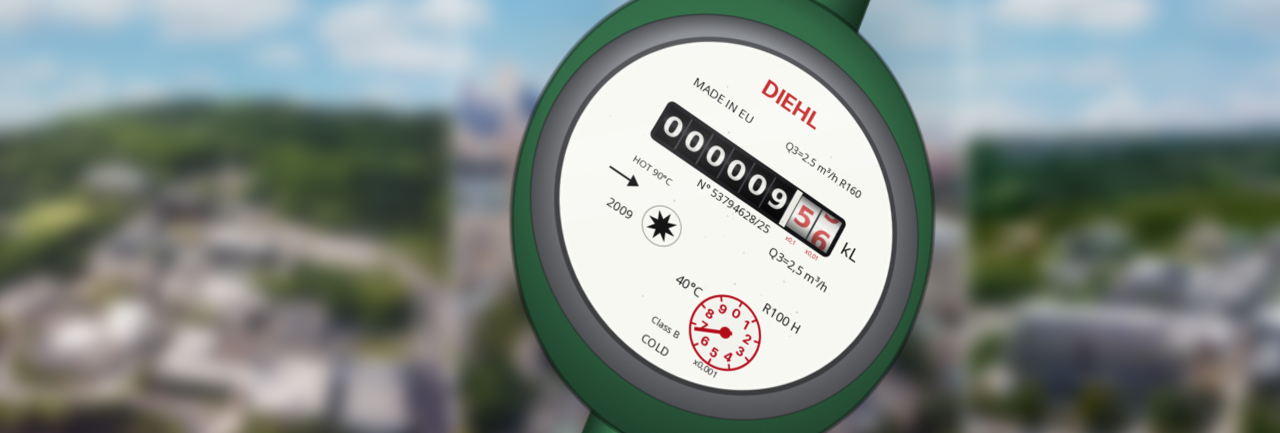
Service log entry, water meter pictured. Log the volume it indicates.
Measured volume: 9.556 kL
